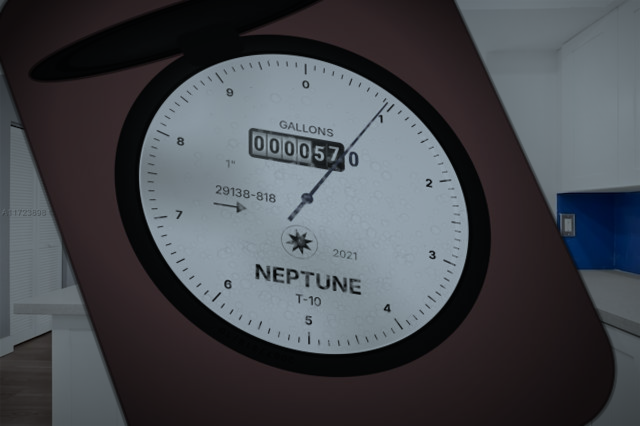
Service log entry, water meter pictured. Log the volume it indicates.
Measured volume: 570.9 gal
